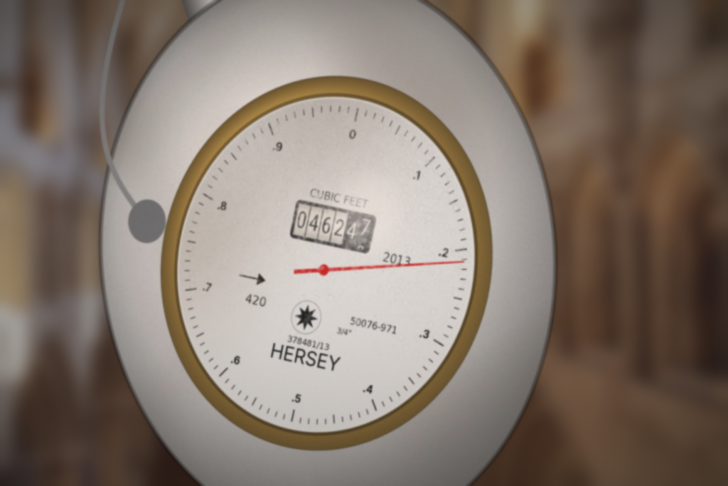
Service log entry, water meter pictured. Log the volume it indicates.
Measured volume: 46247.21 ft³
